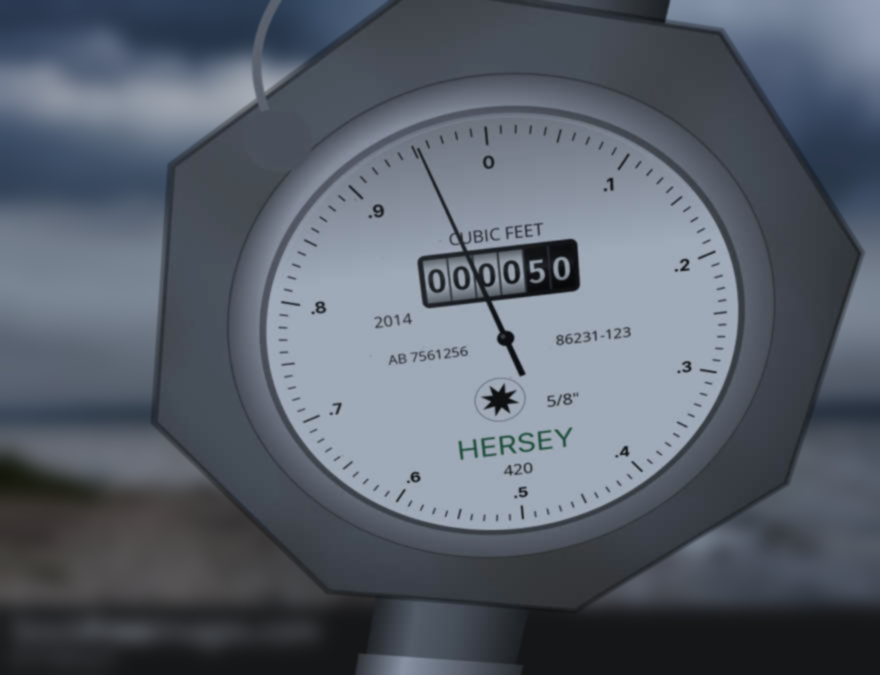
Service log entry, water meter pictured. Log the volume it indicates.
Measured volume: 49.95 ft³
